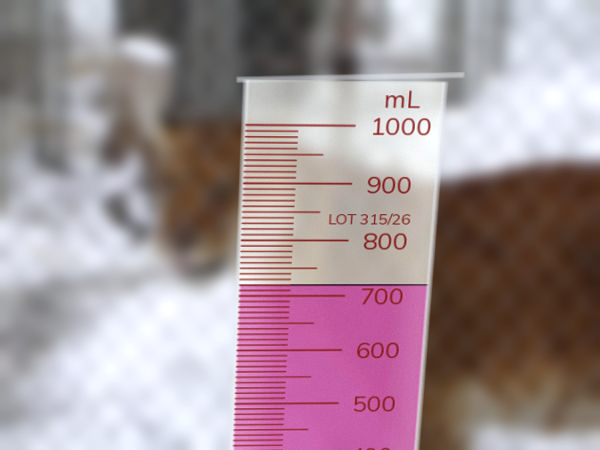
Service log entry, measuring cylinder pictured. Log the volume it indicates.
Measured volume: 720 mL
